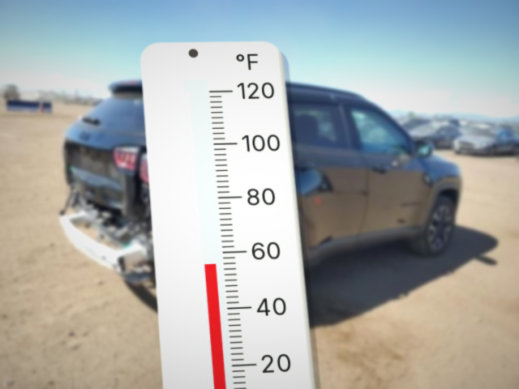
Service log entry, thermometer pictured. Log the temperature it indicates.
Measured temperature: 56 °F
